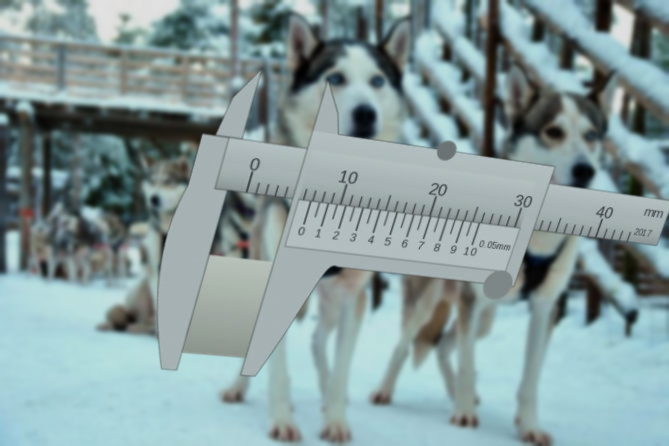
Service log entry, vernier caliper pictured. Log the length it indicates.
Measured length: 6.8 mm
